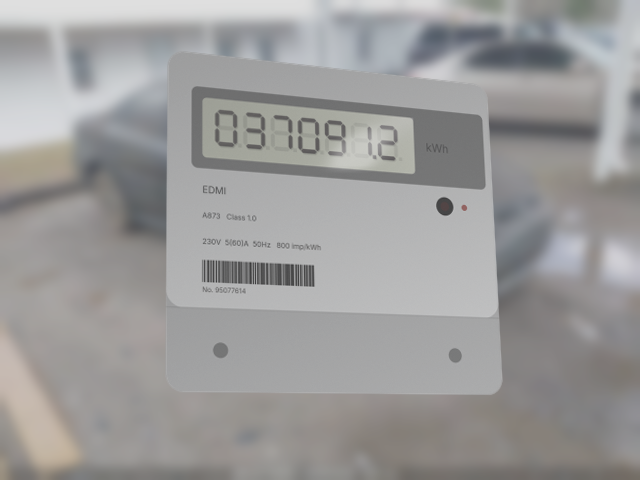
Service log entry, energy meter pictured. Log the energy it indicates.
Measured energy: 37091.2 kWh
